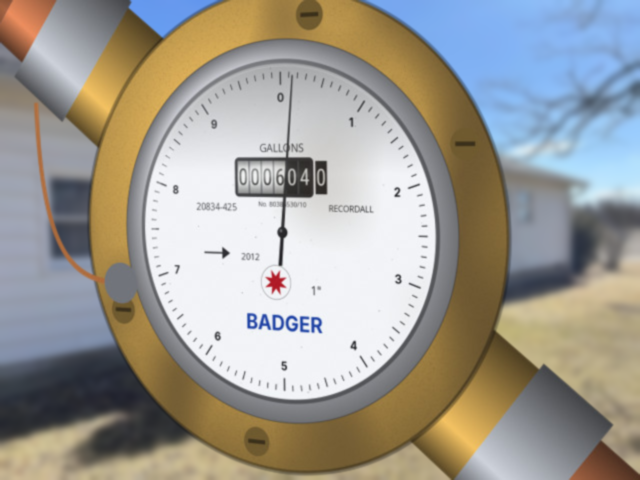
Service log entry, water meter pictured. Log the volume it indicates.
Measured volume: 6040.1 gal
